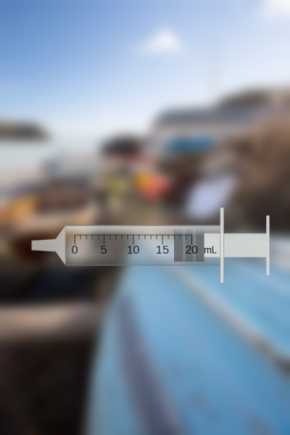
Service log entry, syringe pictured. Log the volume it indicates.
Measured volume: 17 mL
